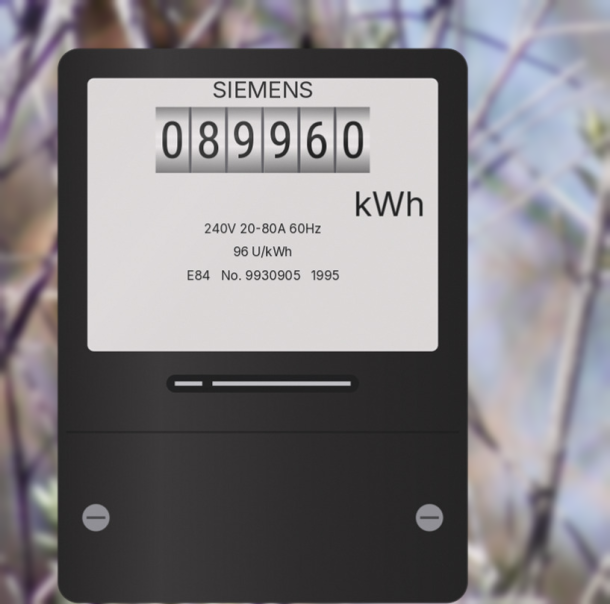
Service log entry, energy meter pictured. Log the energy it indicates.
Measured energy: 89960 kWh
